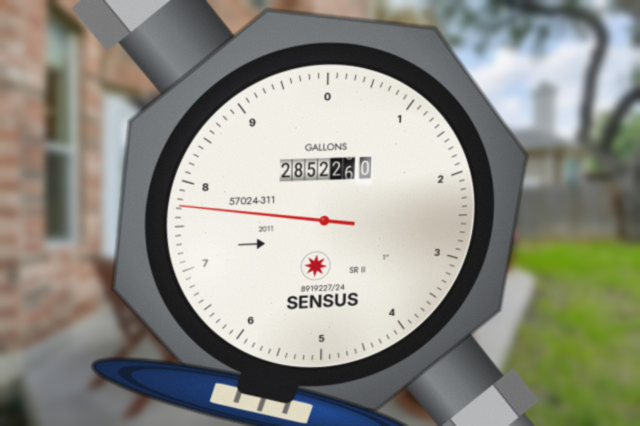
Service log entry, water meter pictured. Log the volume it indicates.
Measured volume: 2852257.7 gal
